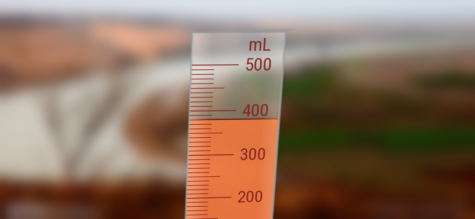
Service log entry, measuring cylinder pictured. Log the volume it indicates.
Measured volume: 380 mL
